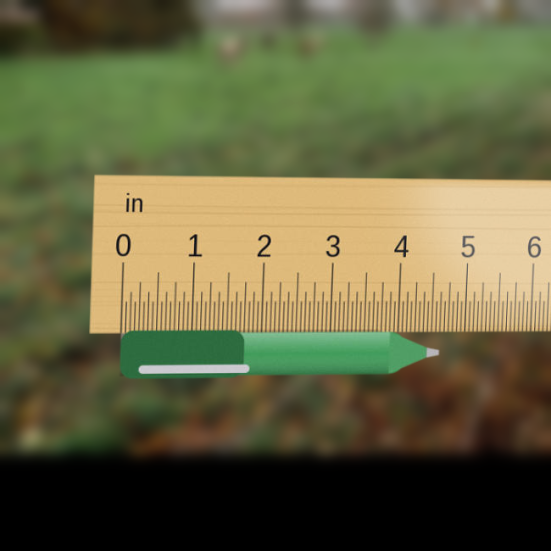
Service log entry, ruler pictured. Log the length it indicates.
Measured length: 4.625 in
